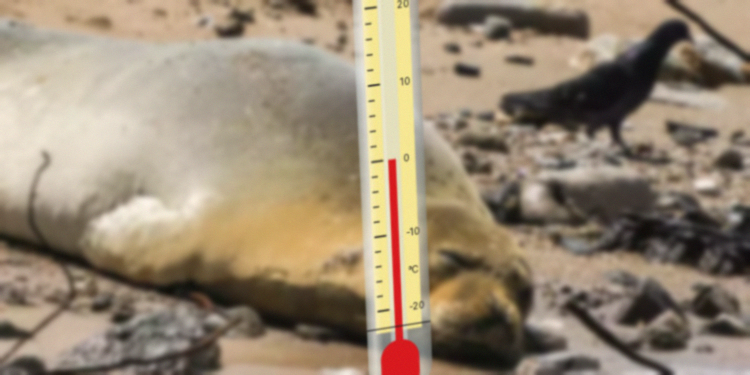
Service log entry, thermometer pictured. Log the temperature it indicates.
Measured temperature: 0 °C
